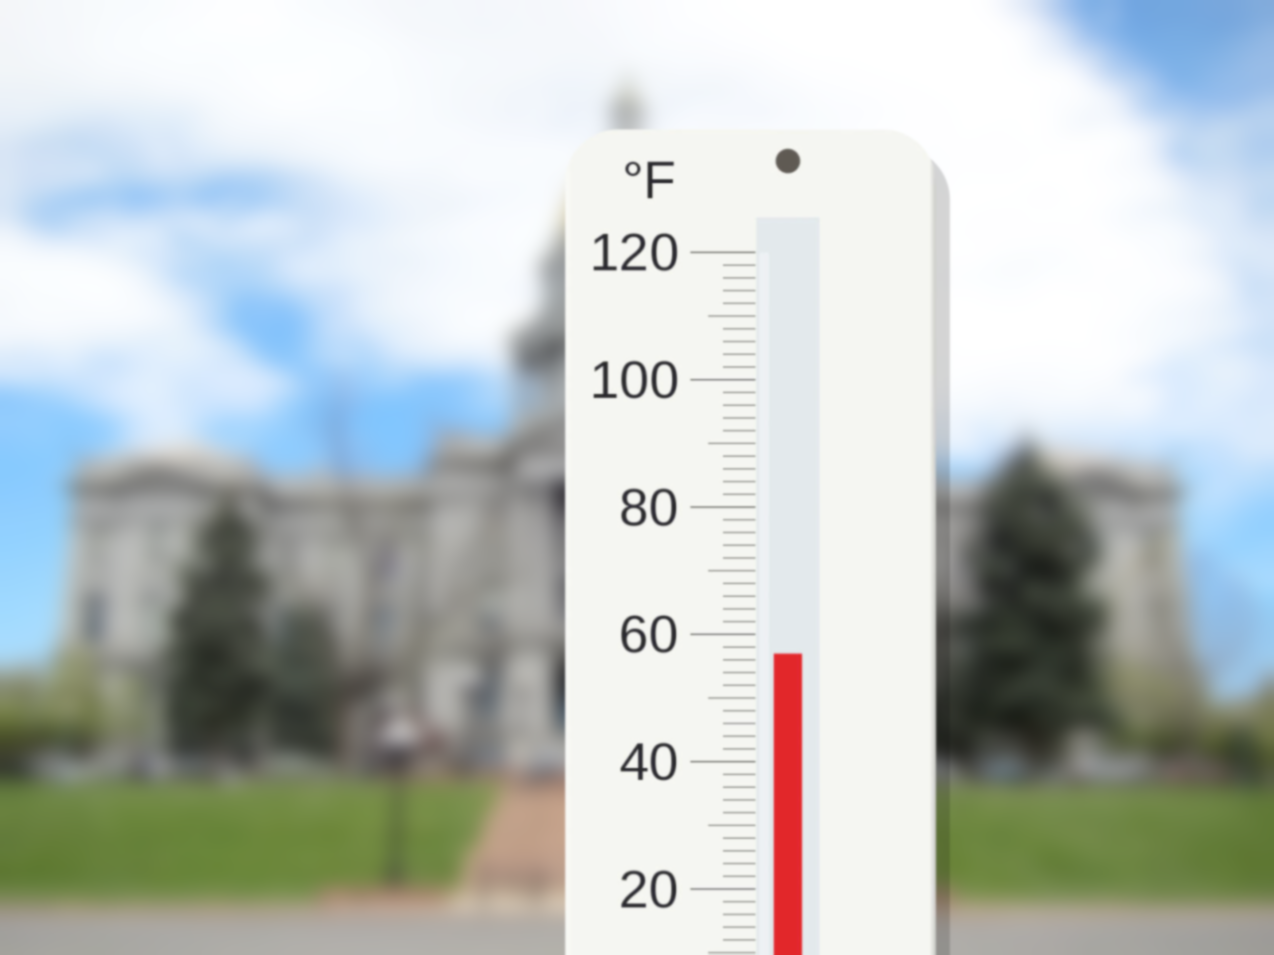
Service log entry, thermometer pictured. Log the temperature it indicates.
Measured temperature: 57 °F
